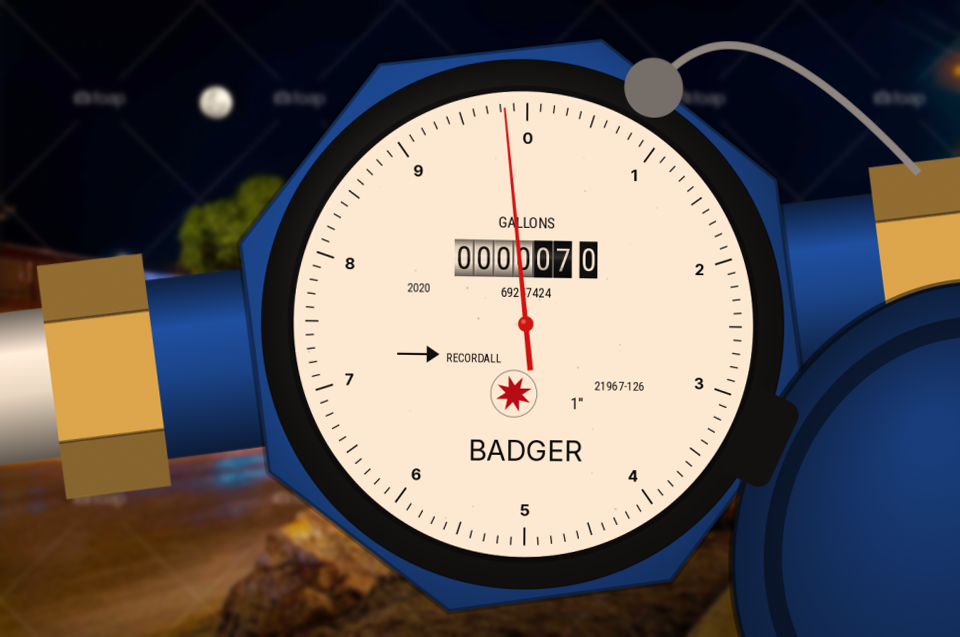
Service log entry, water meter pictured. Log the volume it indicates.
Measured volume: 69.8 gal
